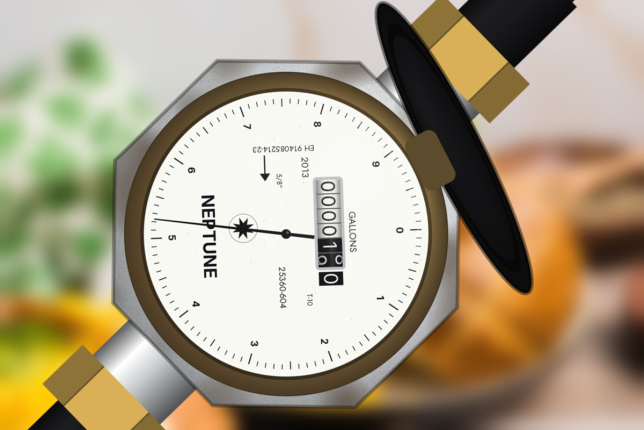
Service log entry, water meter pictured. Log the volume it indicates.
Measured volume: 185.2 gal
